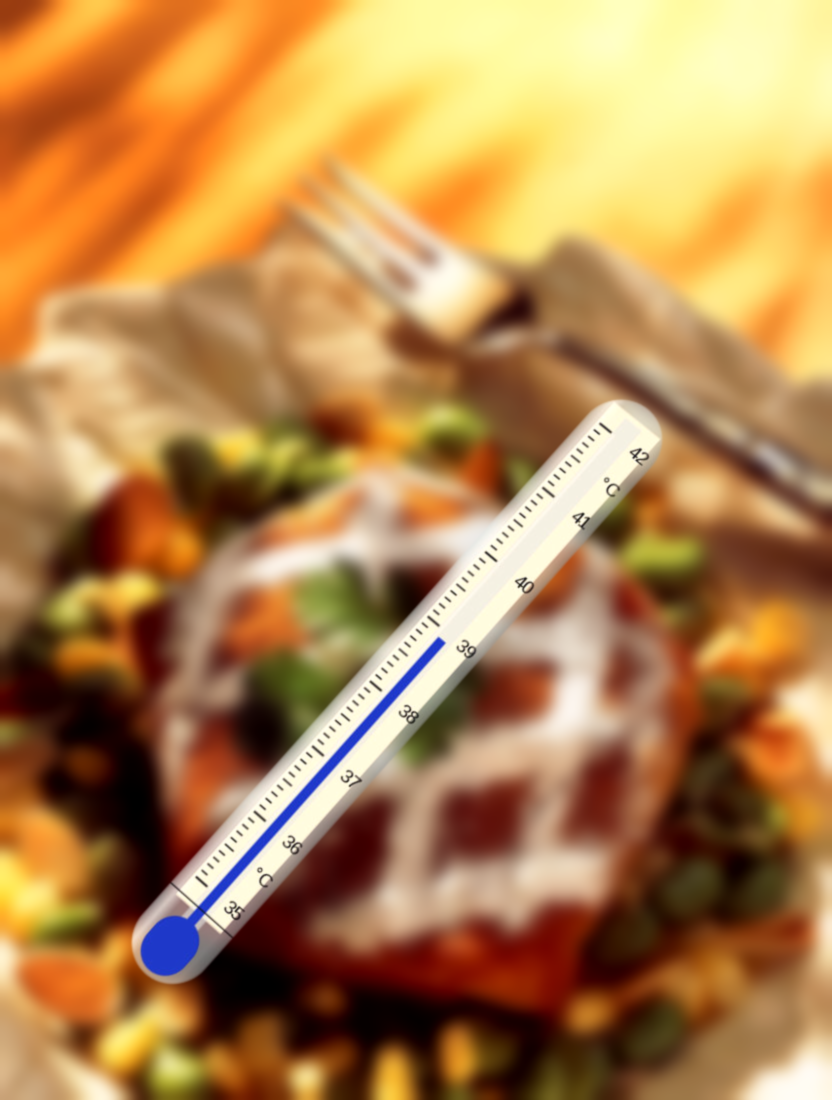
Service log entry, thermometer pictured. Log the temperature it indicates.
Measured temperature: 38.9 °C
